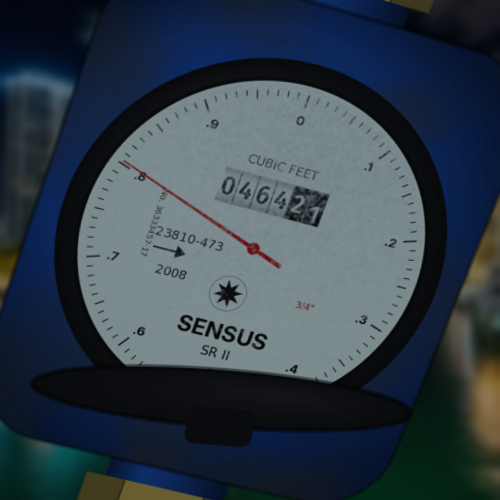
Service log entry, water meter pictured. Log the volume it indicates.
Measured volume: 46420.80 ft³
